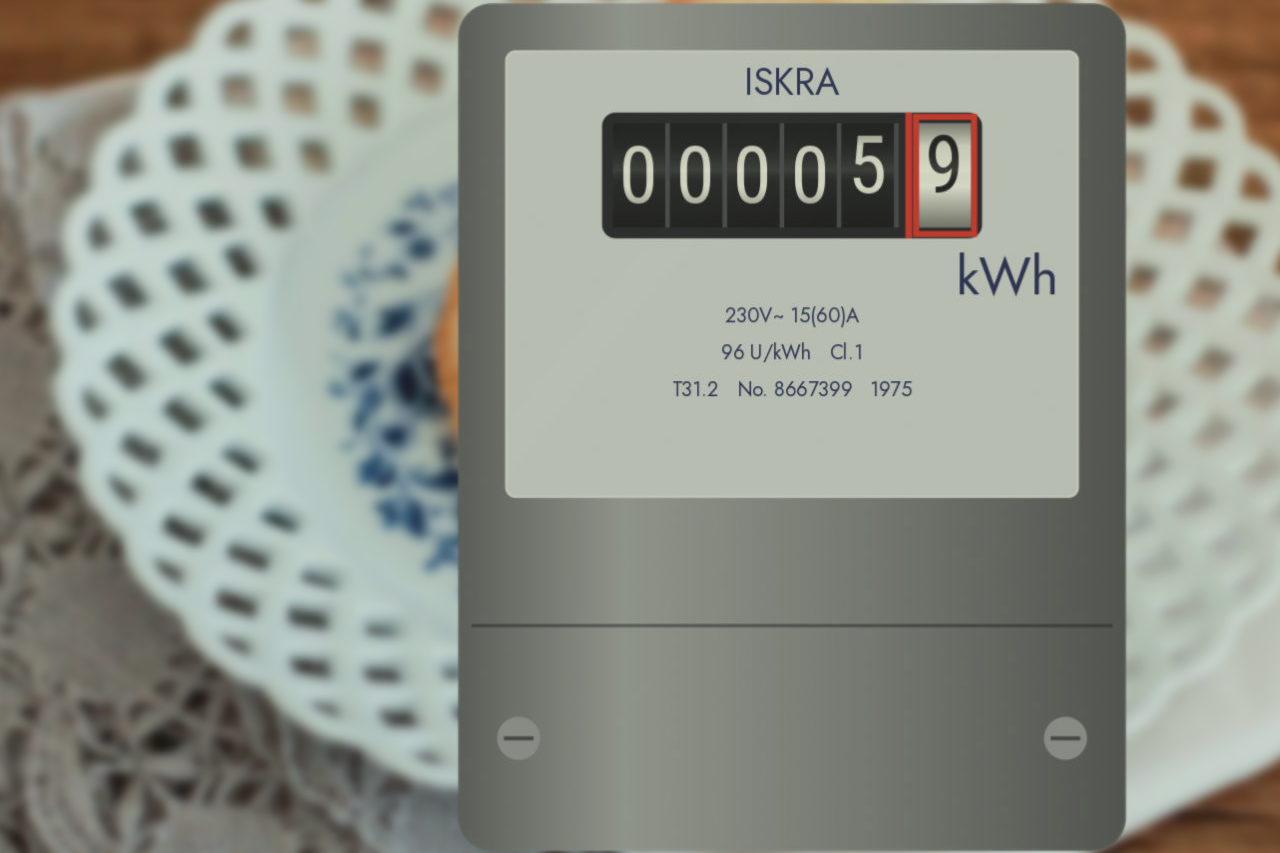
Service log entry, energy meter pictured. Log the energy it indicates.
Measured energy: 5.9 kWh
